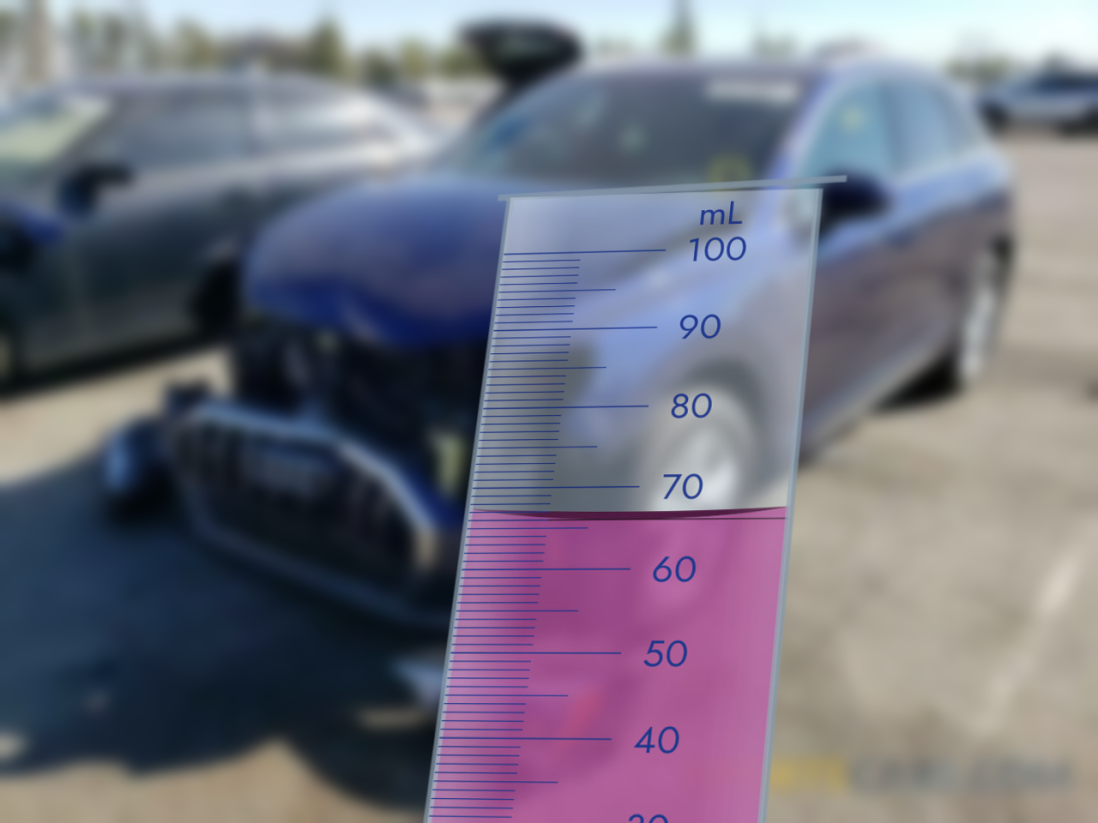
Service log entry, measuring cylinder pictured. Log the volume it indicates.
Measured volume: 66 mL
